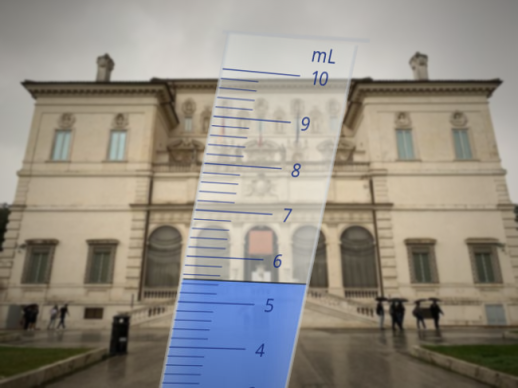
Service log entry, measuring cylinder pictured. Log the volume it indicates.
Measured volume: 5.5 mL
